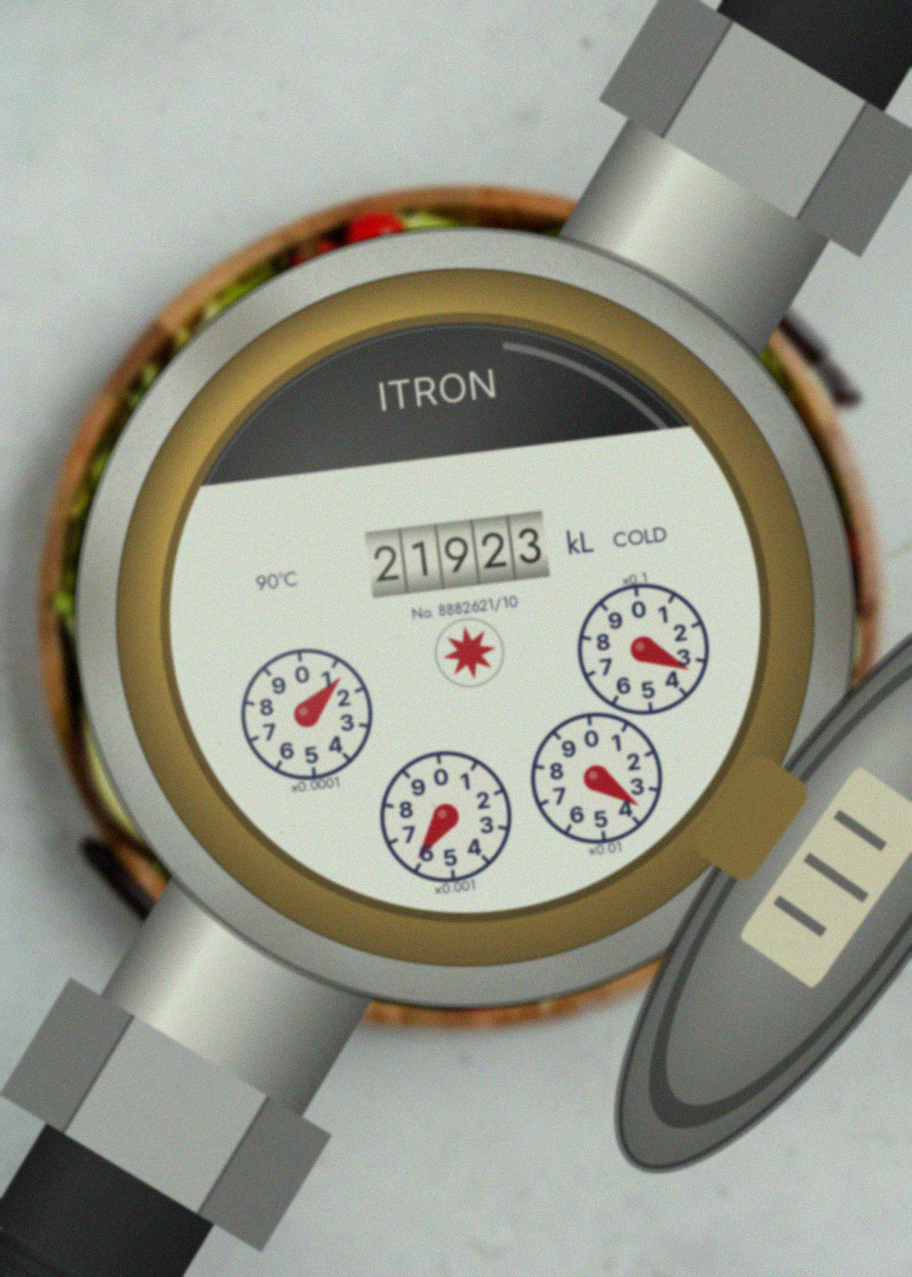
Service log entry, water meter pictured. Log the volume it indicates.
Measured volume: 21923.3361 kL
